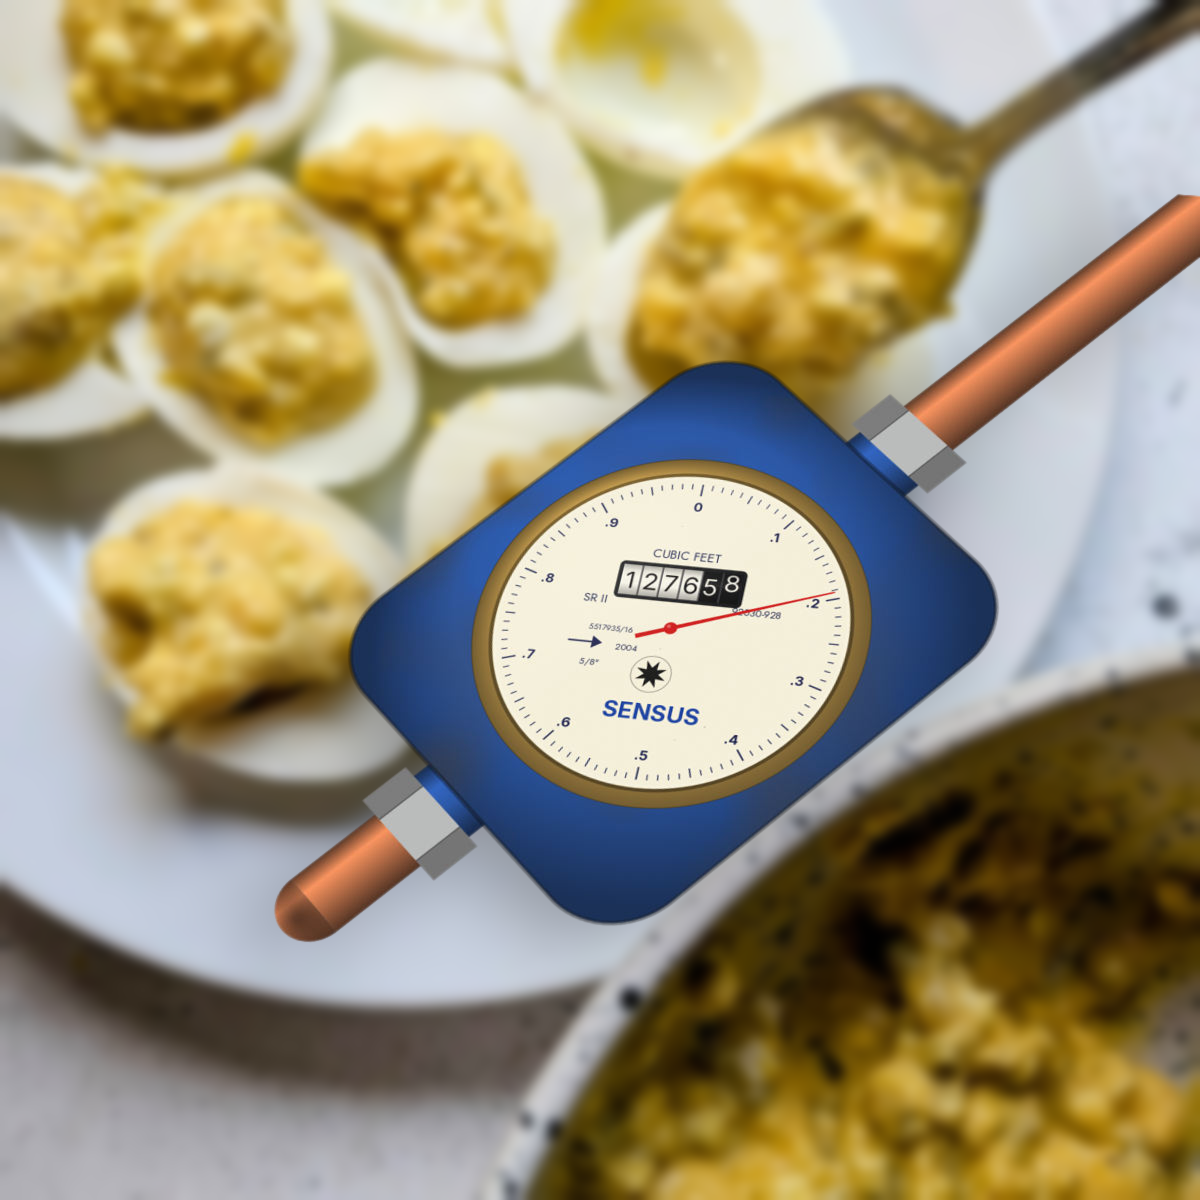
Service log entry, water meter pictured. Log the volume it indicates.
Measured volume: 127658.19 ft³
